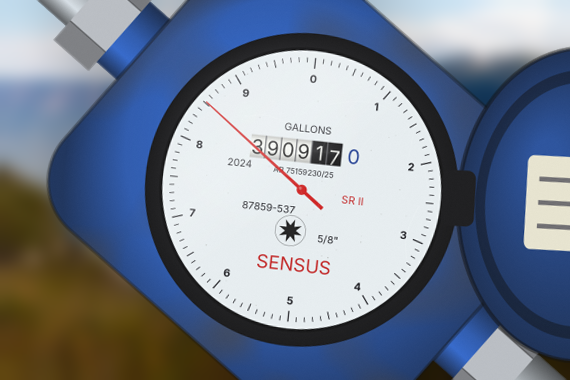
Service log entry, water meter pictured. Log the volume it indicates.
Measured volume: 3909168.5 gal
